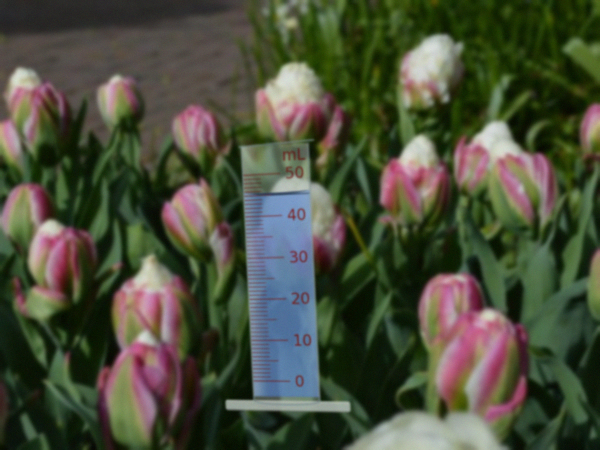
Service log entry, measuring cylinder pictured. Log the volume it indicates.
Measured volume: 45 mL
